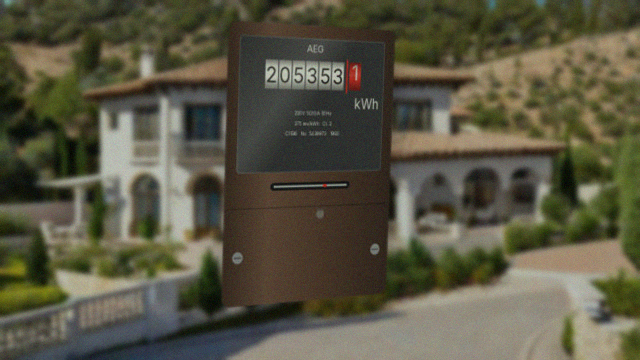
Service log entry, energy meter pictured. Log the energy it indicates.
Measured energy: 205353.1 kWh
